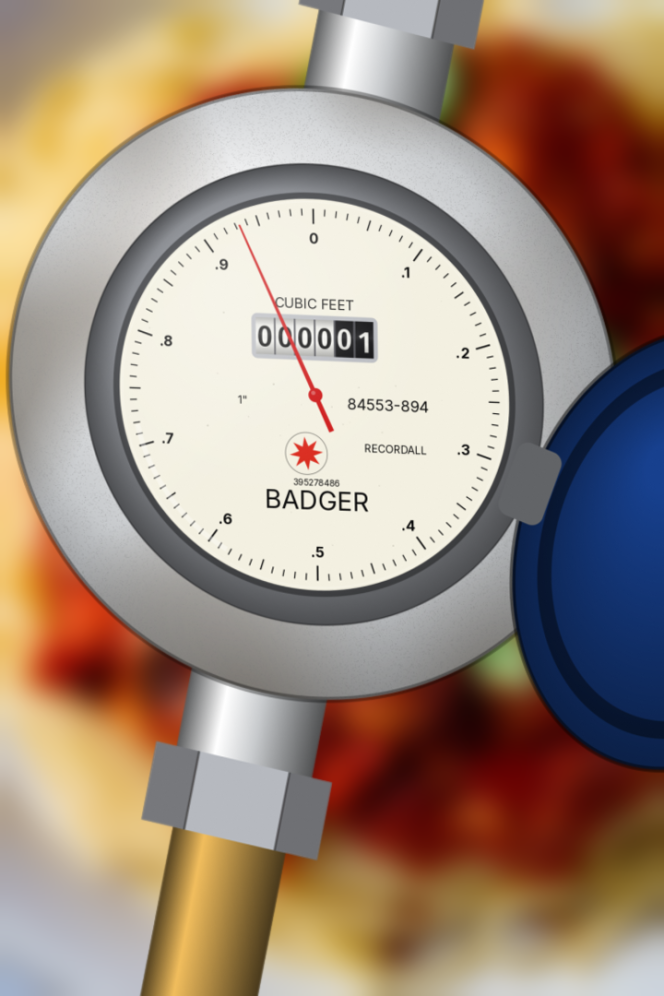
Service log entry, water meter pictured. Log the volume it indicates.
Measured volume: 0.93 ft³
